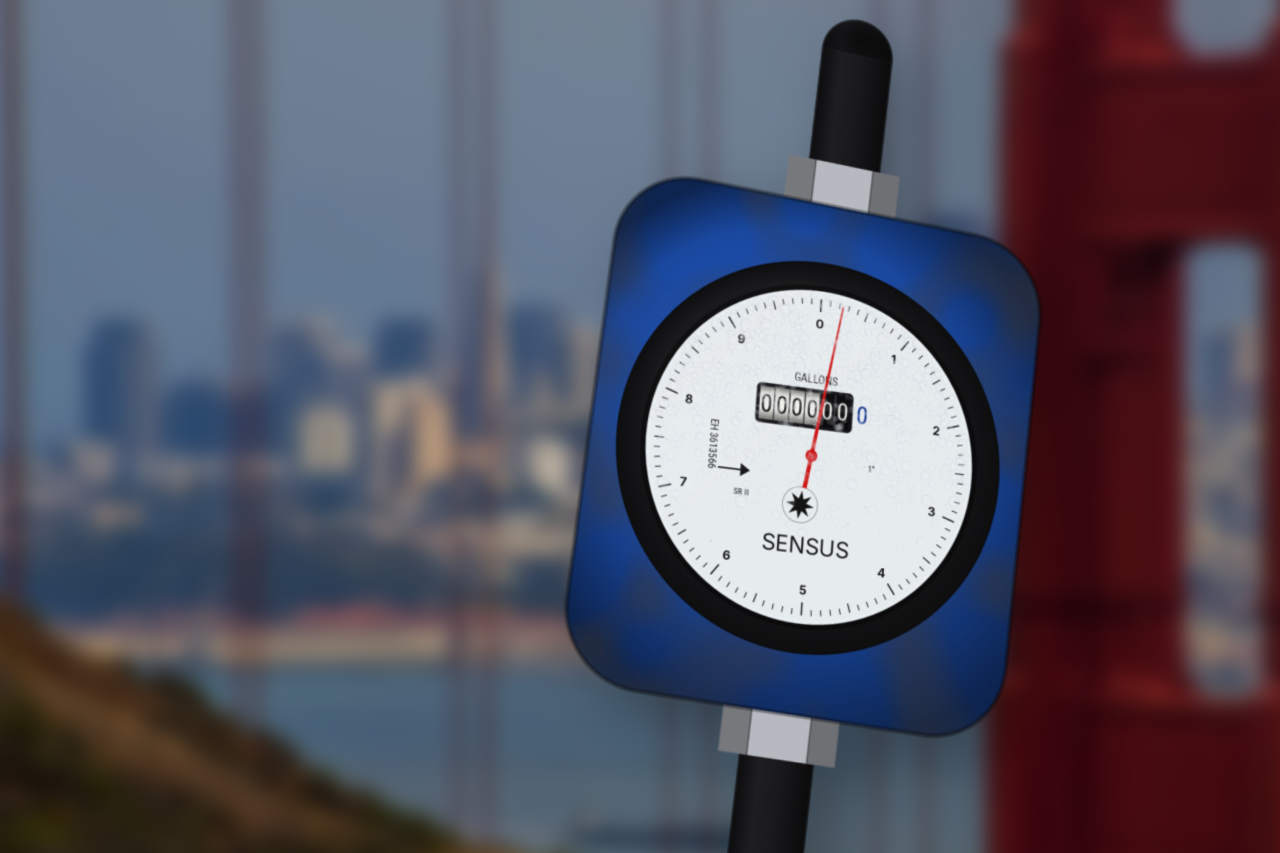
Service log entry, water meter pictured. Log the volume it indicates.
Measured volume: 0.2 gal
